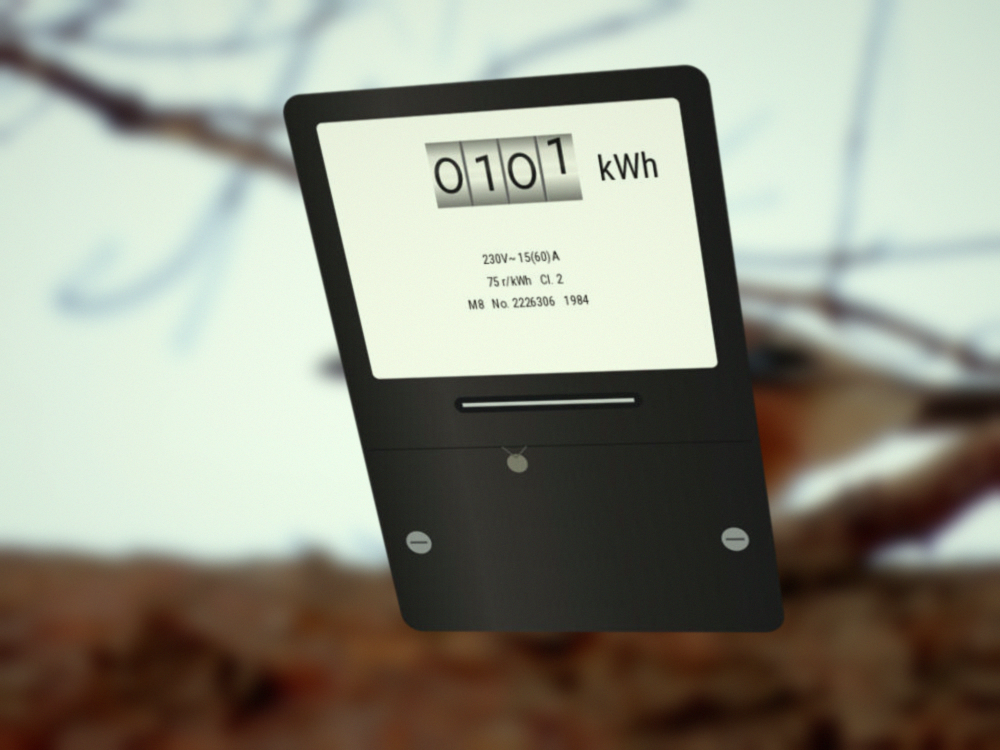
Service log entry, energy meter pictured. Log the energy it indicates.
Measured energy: 101 kWh
